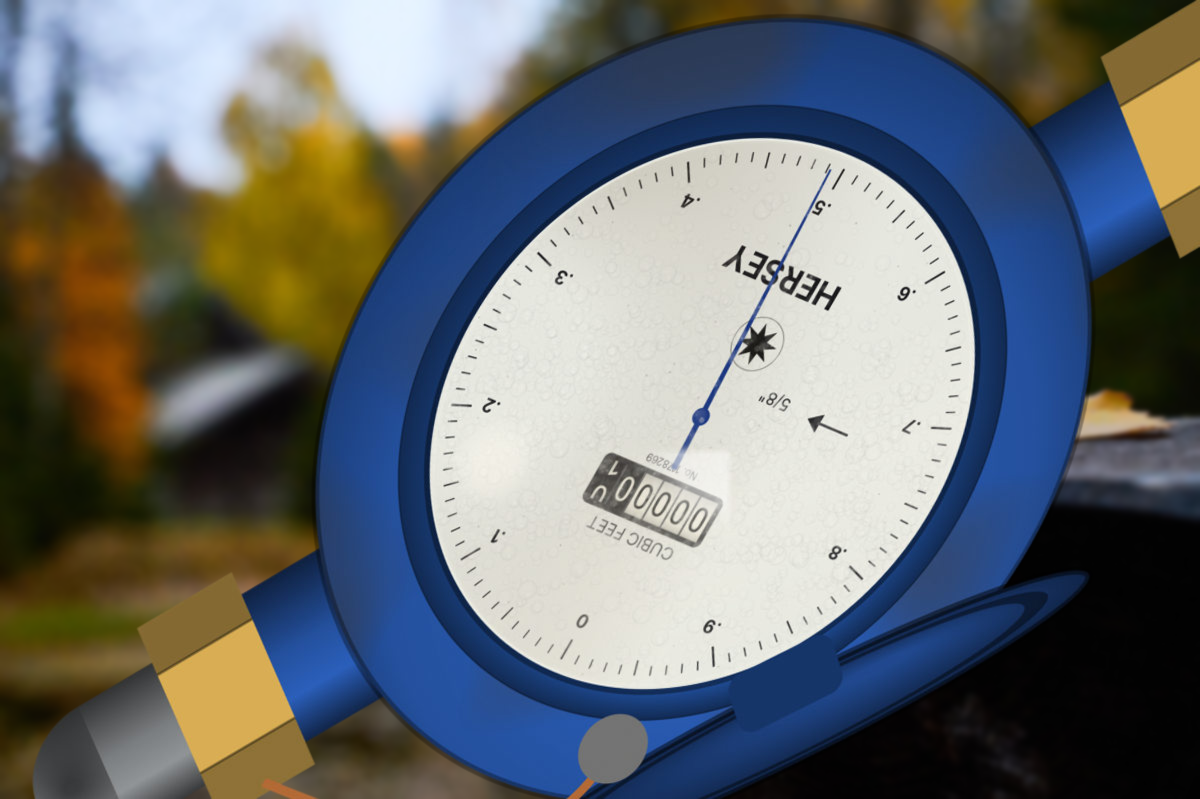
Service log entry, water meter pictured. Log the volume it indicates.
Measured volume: 0.49 ft³
